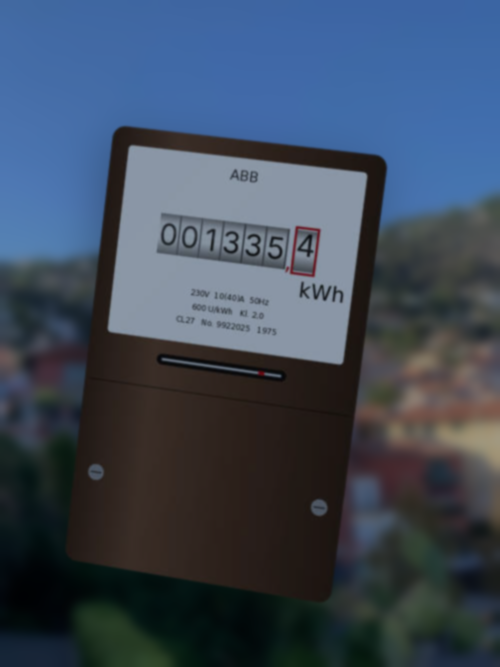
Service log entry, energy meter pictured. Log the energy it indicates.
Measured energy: 1335.4 kWh
